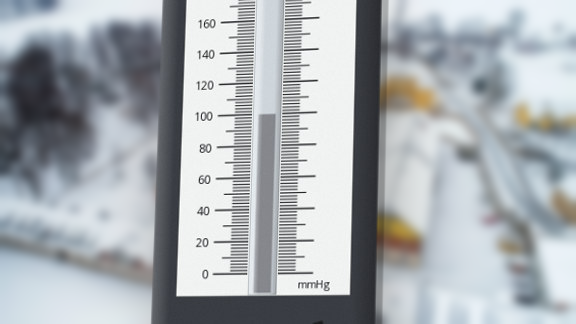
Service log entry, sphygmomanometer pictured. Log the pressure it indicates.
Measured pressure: 100 mmHg
